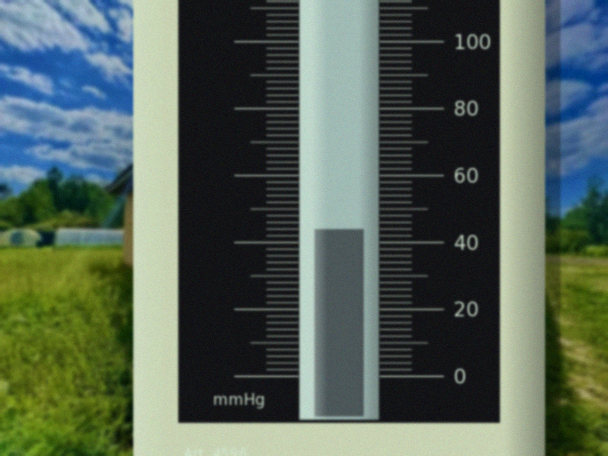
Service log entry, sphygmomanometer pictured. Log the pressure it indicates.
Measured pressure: 44 mmHg
